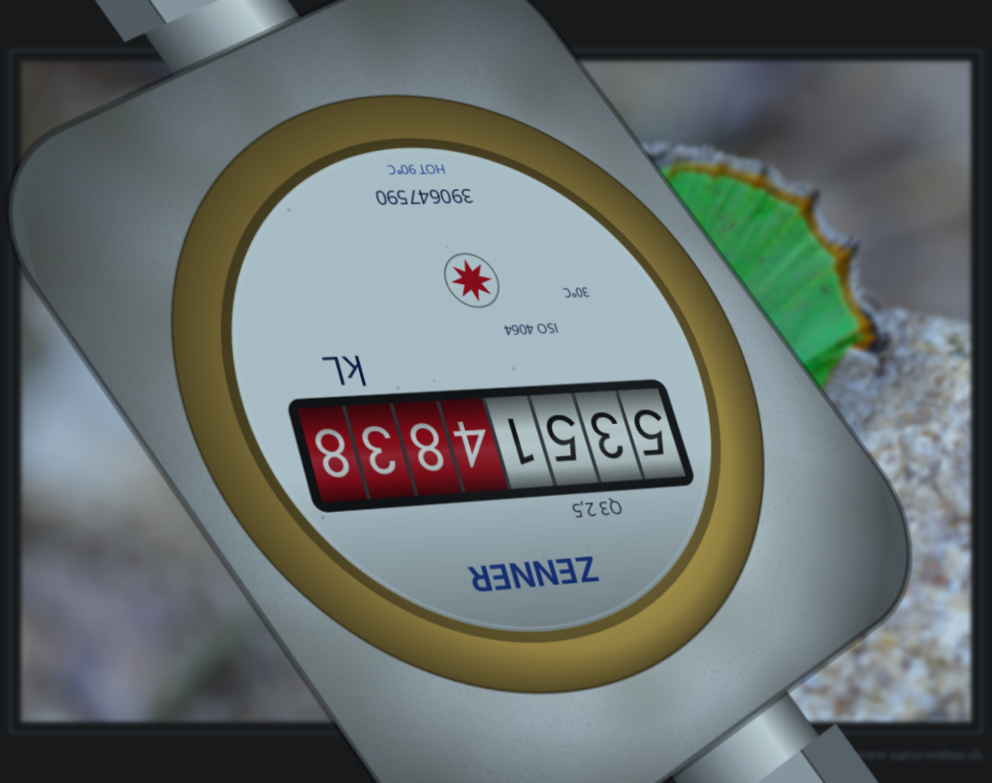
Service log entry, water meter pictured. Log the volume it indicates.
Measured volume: 5351.4838 kL
